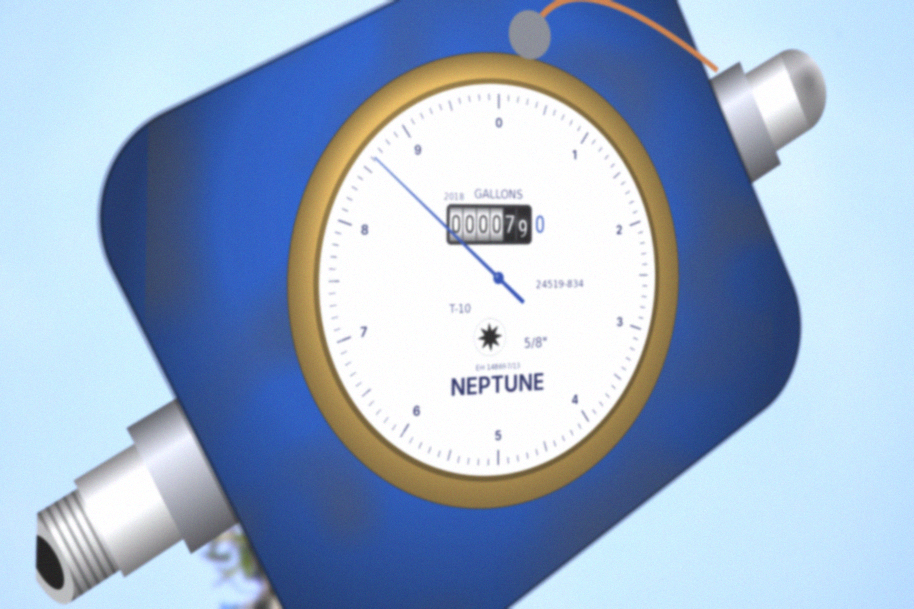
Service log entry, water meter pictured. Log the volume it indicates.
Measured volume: 788.6 gal
